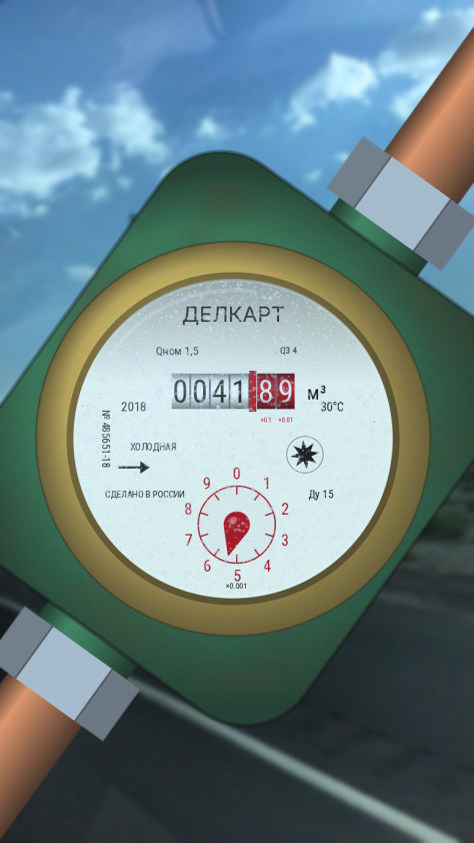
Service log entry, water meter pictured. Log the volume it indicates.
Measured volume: 41.895 m³
